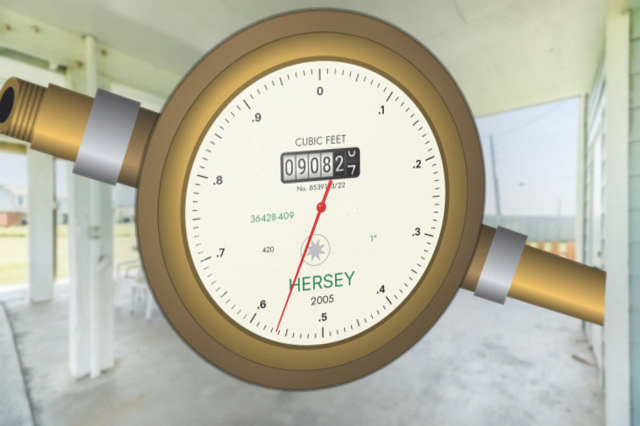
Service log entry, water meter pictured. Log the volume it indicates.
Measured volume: 90826.56 ft³
